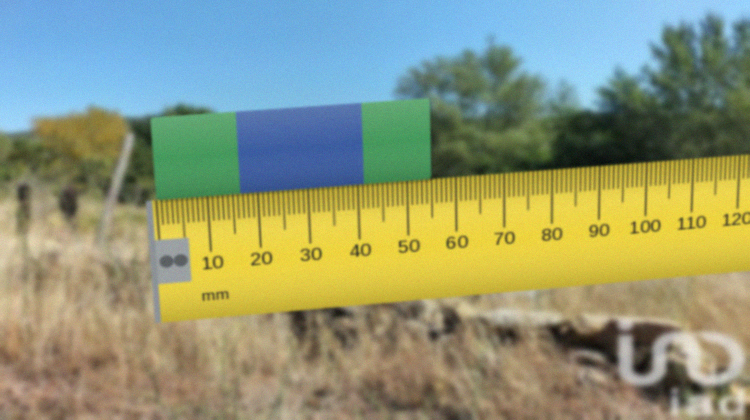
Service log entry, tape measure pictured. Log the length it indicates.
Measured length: 55 mm
